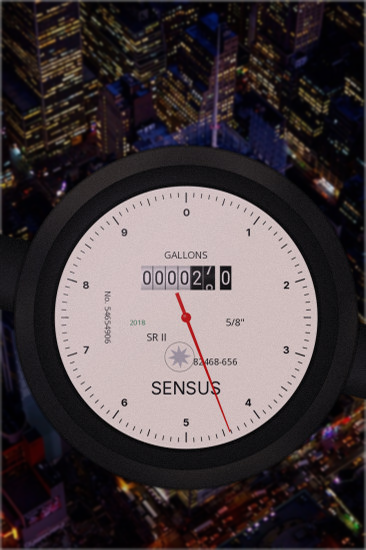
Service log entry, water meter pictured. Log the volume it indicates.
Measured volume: 274.4 gal
